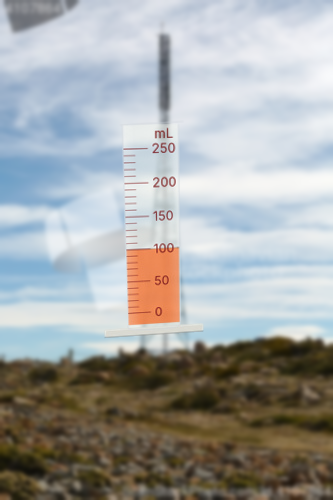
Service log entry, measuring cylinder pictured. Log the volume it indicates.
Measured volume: 100 mL
